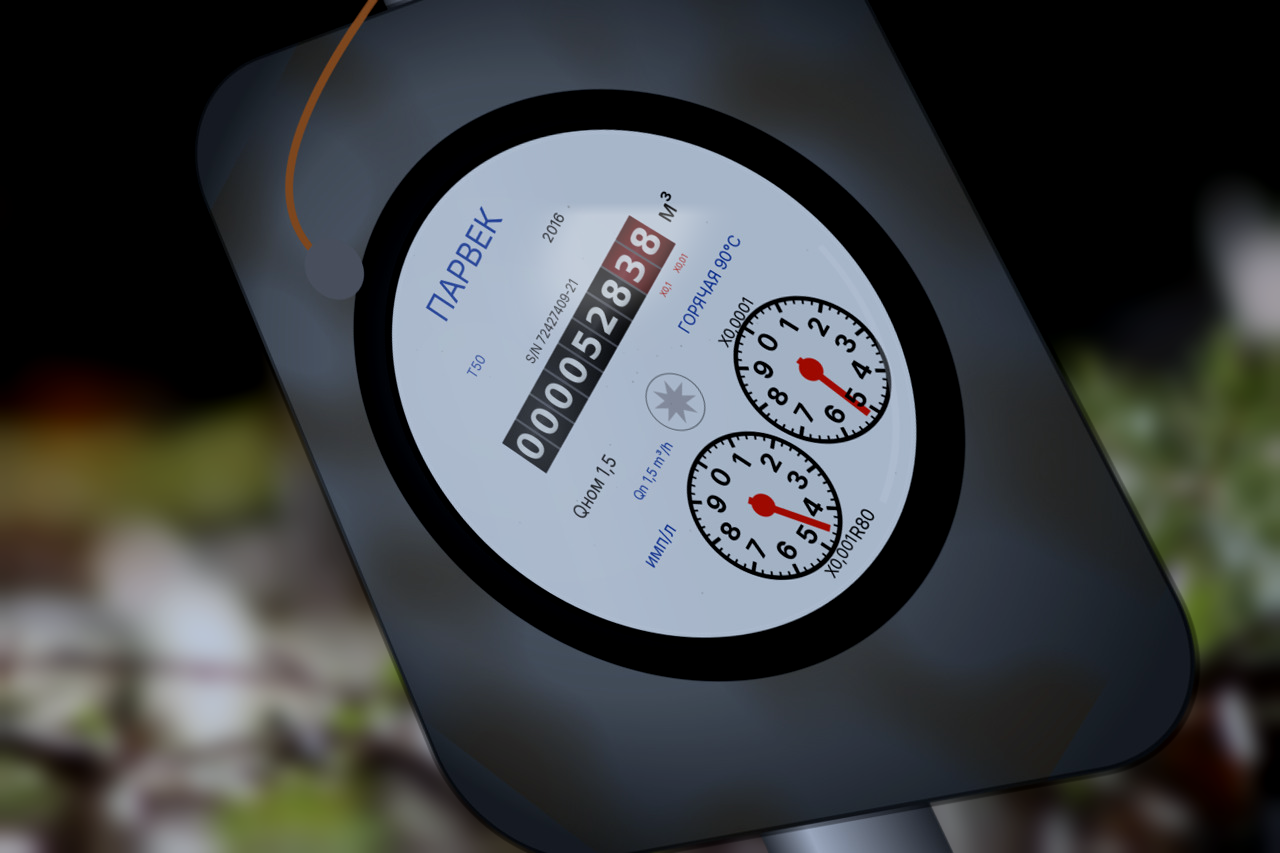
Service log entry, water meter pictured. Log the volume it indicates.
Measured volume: 528.3845 m³
